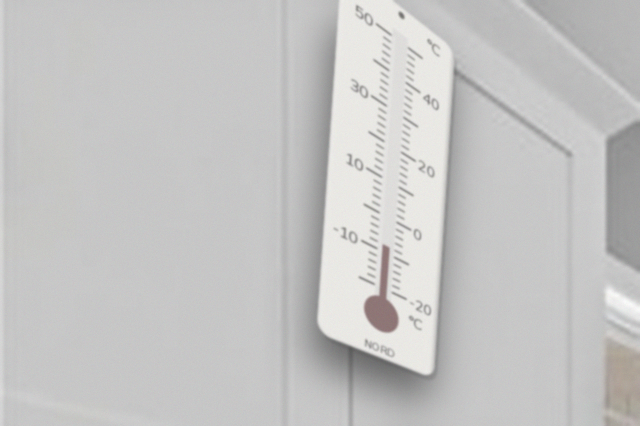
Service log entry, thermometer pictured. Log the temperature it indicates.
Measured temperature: -8 °C
